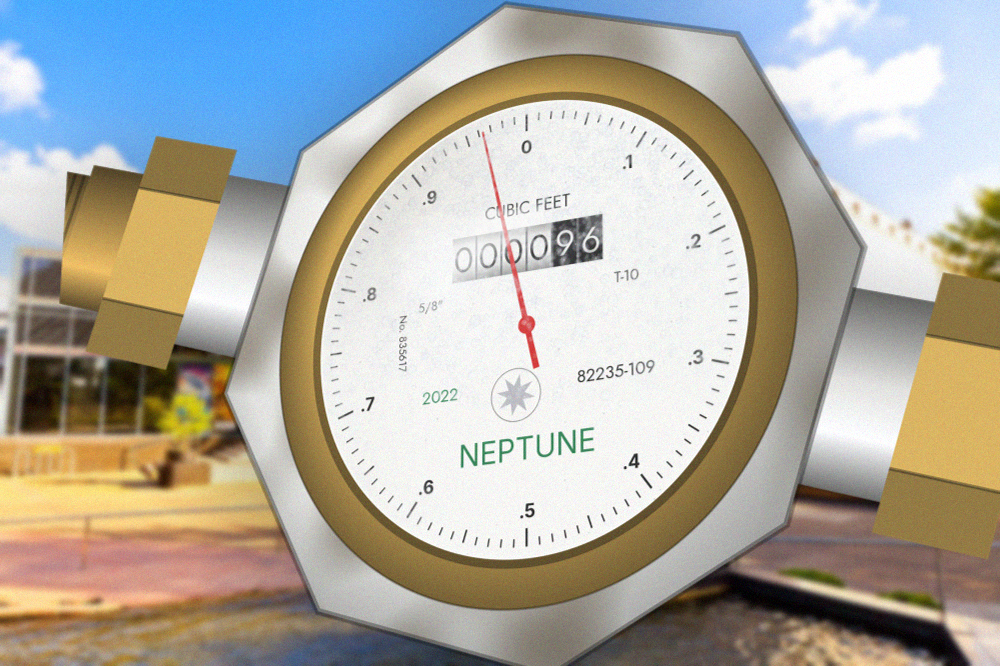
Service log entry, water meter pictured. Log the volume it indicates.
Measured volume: 95.96 ft³
